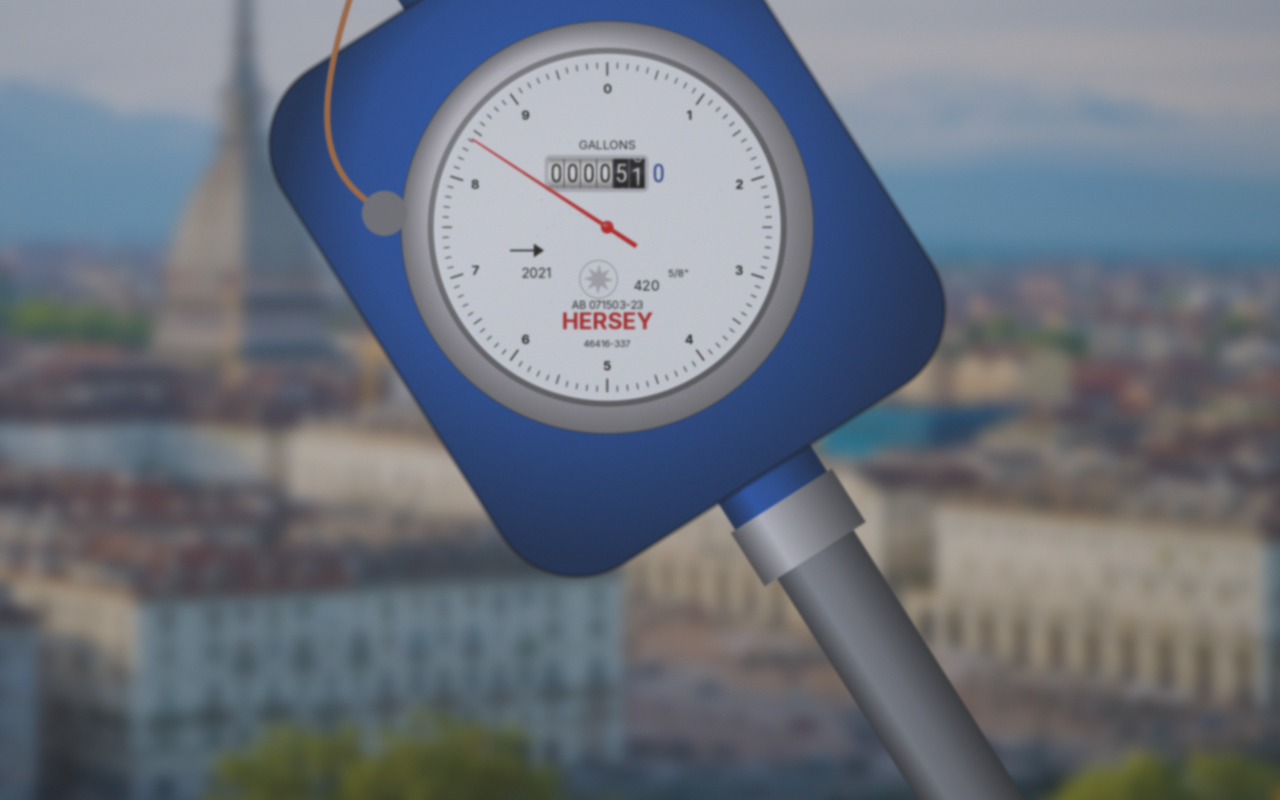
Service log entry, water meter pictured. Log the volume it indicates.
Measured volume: 508.4 gal
